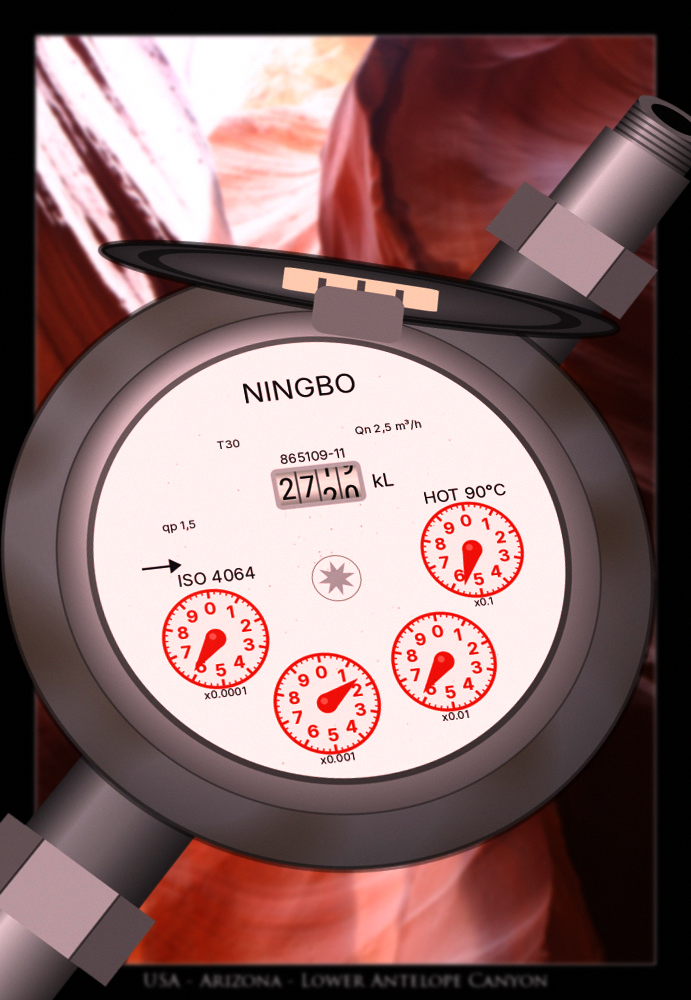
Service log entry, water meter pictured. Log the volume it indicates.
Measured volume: 2719.5616 kL
